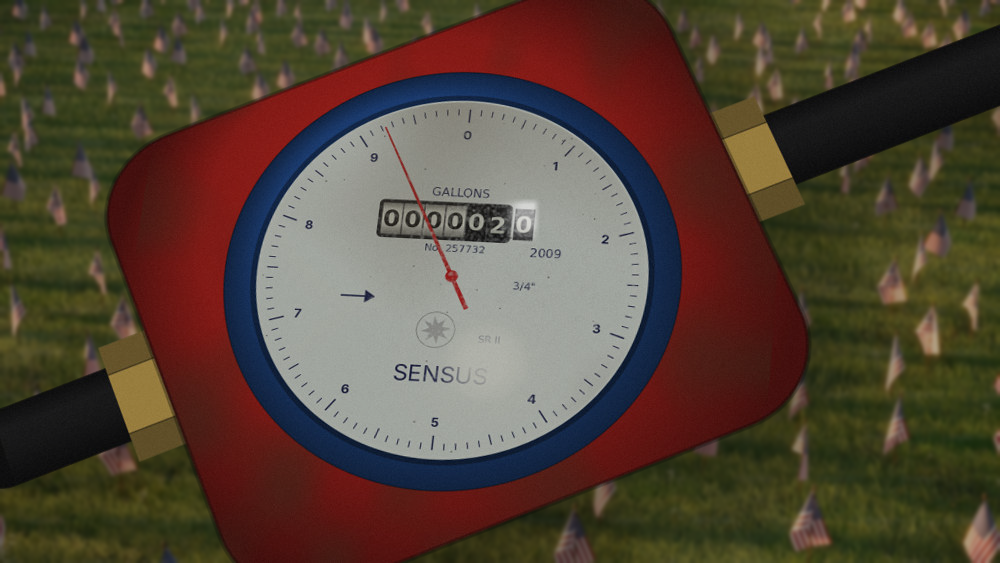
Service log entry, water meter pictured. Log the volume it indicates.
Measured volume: 19.2 gal
